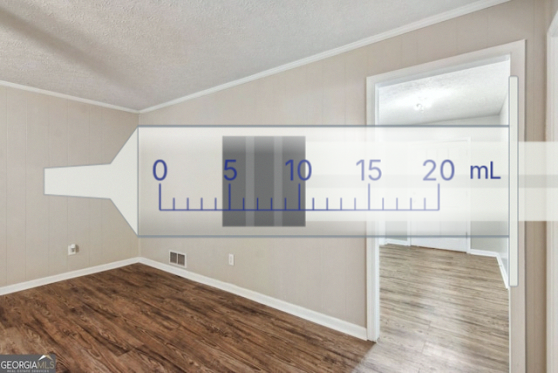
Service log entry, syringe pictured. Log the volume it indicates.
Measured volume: 4.5 mL
